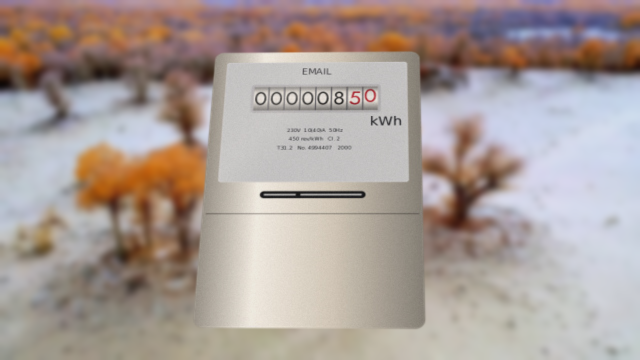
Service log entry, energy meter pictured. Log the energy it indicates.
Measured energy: 8.50 kWh
